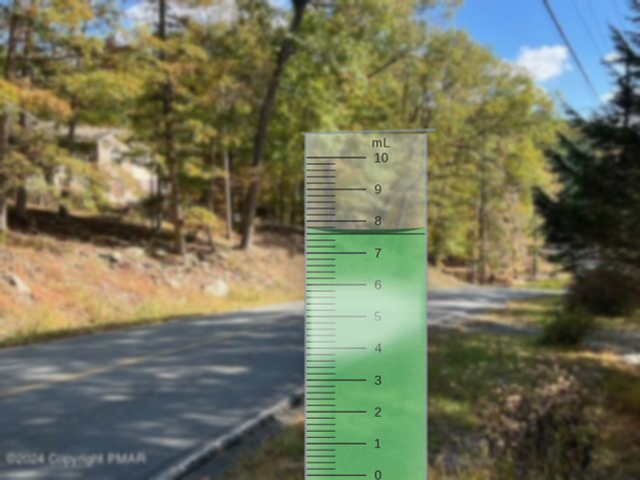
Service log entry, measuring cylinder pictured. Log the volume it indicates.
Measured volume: 7.6 mL
